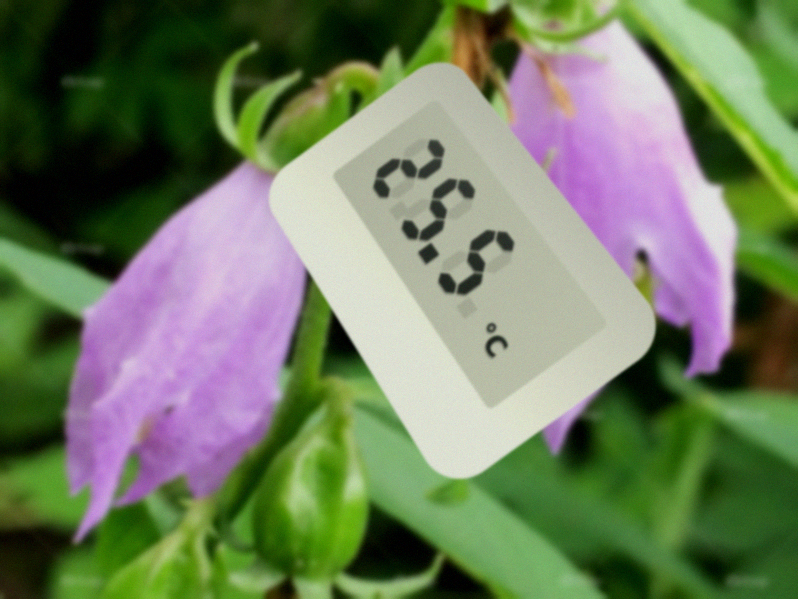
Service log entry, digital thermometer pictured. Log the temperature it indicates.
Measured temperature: 25.5 °C
